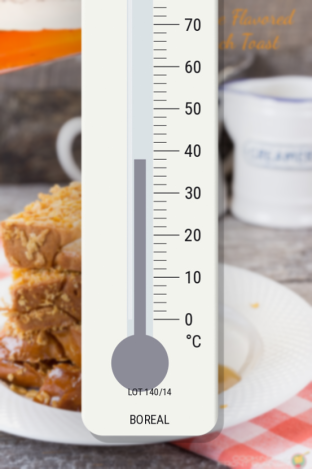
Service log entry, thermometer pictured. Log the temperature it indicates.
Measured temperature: 38 °C
